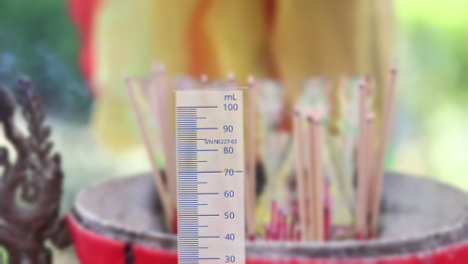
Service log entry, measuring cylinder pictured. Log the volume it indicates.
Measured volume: 70 mL
